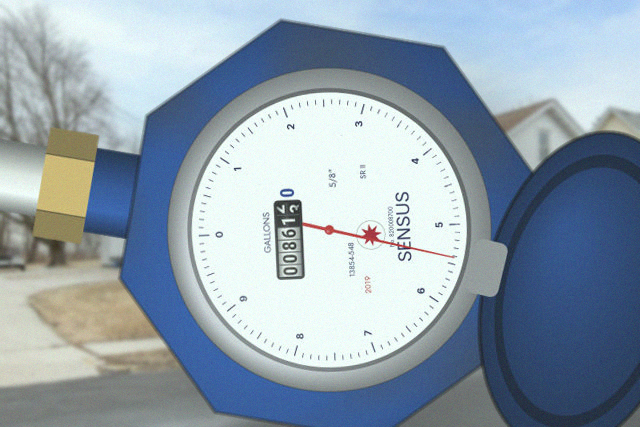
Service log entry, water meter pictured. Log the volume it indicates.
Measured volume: 86125.4 gal
